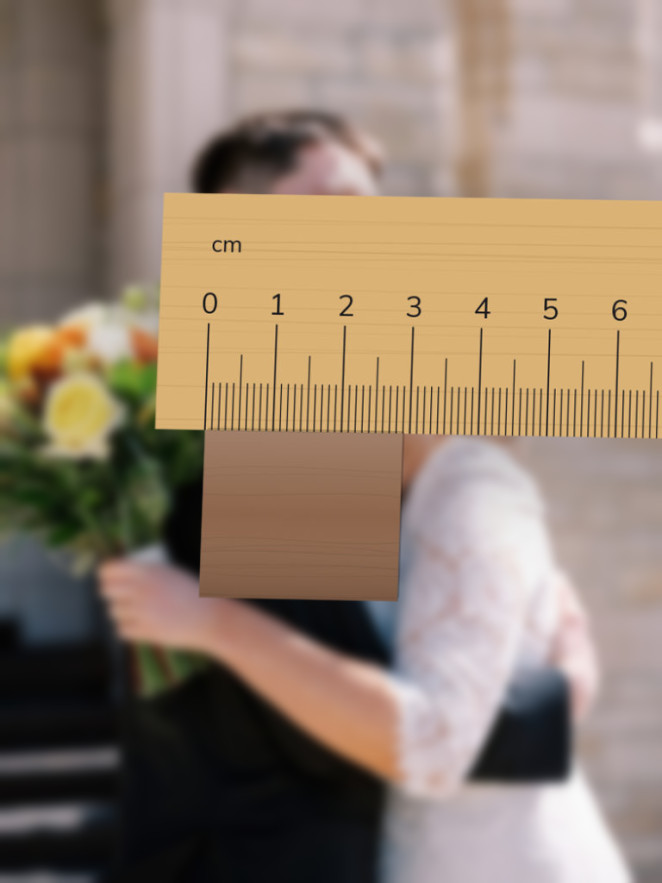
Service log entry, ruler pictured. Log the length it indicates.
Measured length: 2.9 cm
